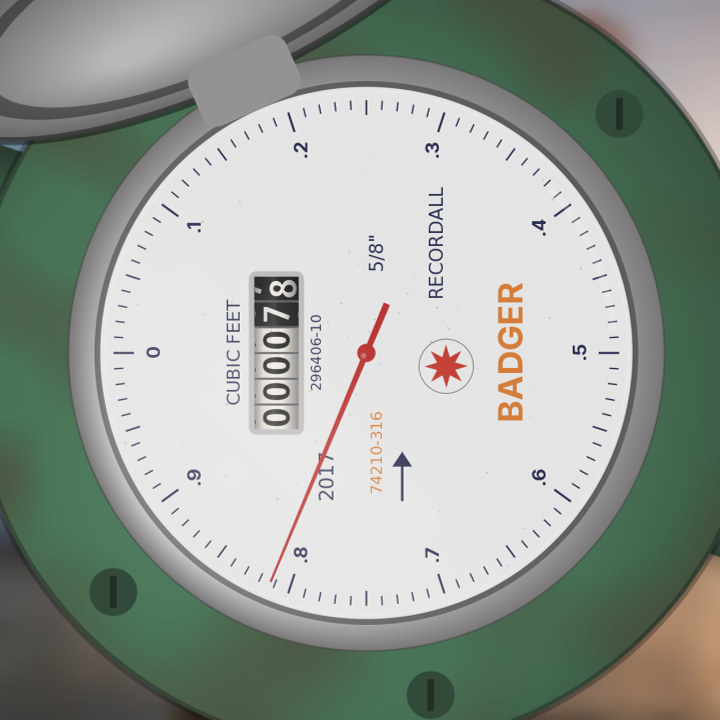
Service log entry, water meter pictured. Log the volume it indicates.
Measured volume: 77.81 ft³
